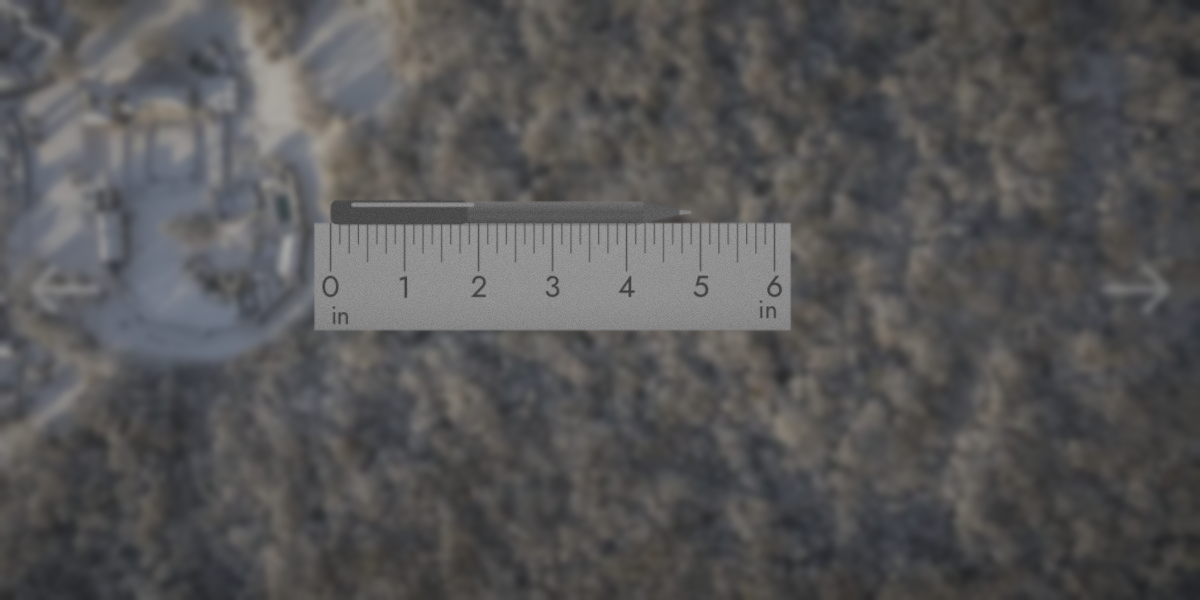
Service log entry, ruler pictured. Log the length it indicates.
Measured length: 4.875 in
